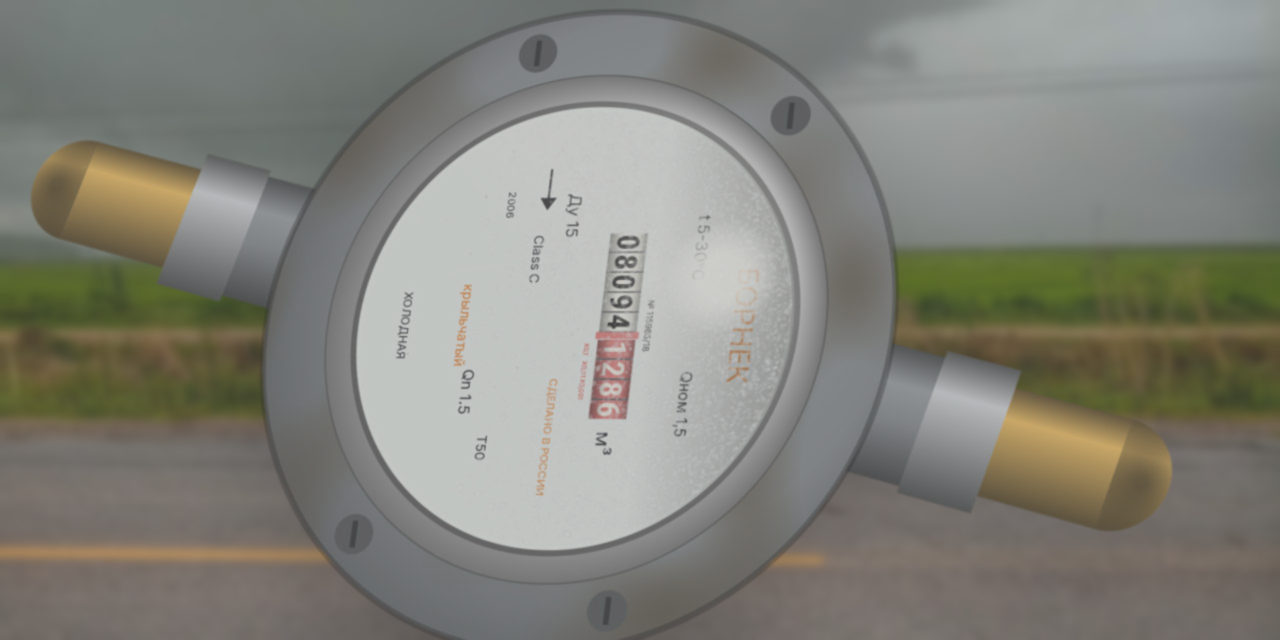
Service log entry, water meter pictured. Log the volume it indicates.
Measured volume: 8094.1286 m³
